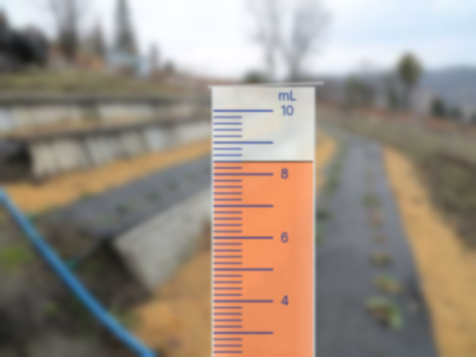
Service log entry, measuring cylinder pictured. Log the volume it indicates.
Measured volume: 8.4 mL
